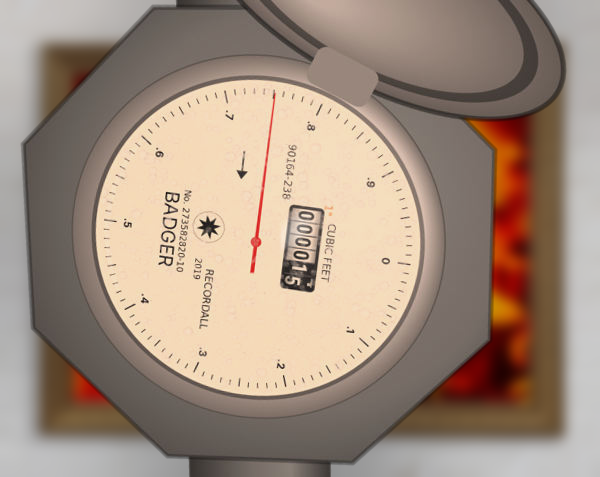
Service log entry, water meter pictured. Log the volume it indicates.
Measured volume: 14.75 ft³
